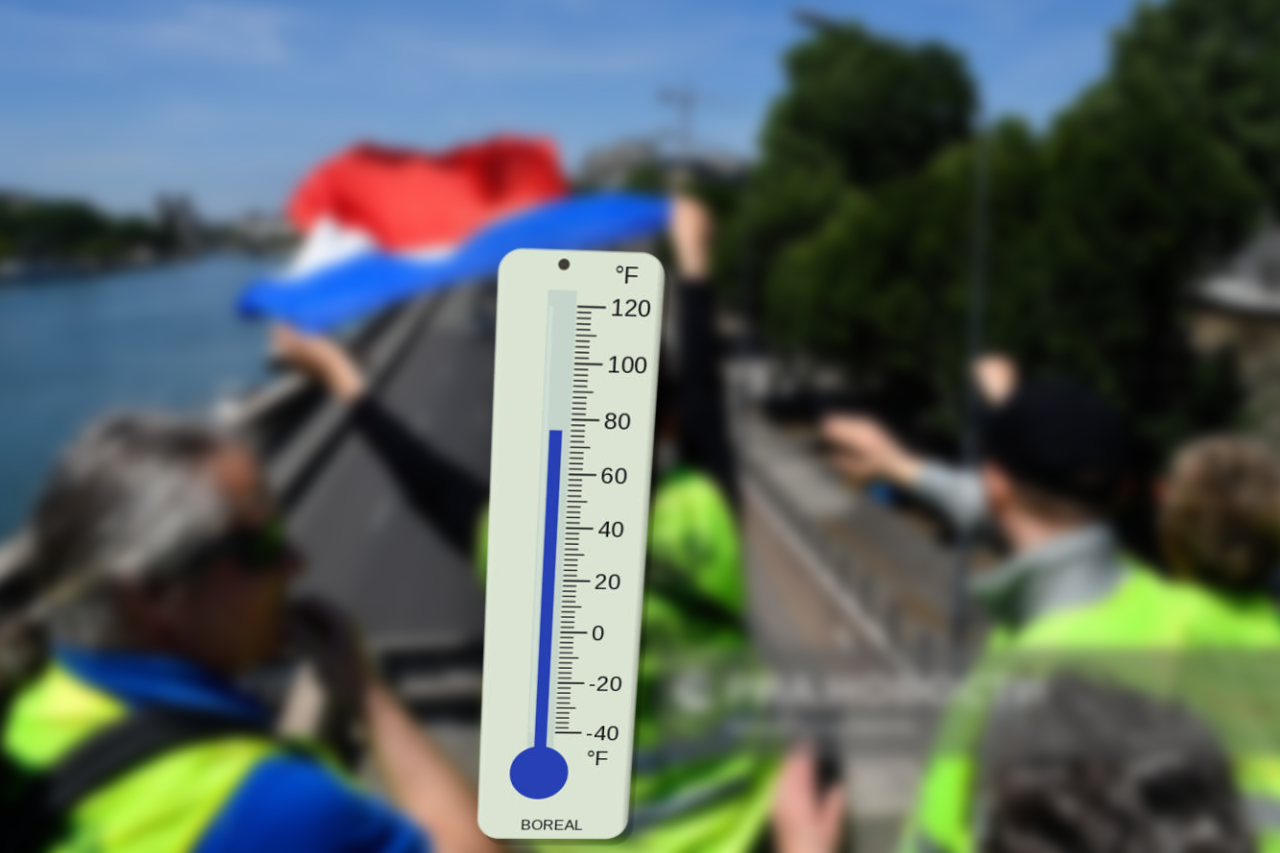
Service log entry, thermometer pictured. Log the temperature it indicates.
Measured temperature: 76 °F
